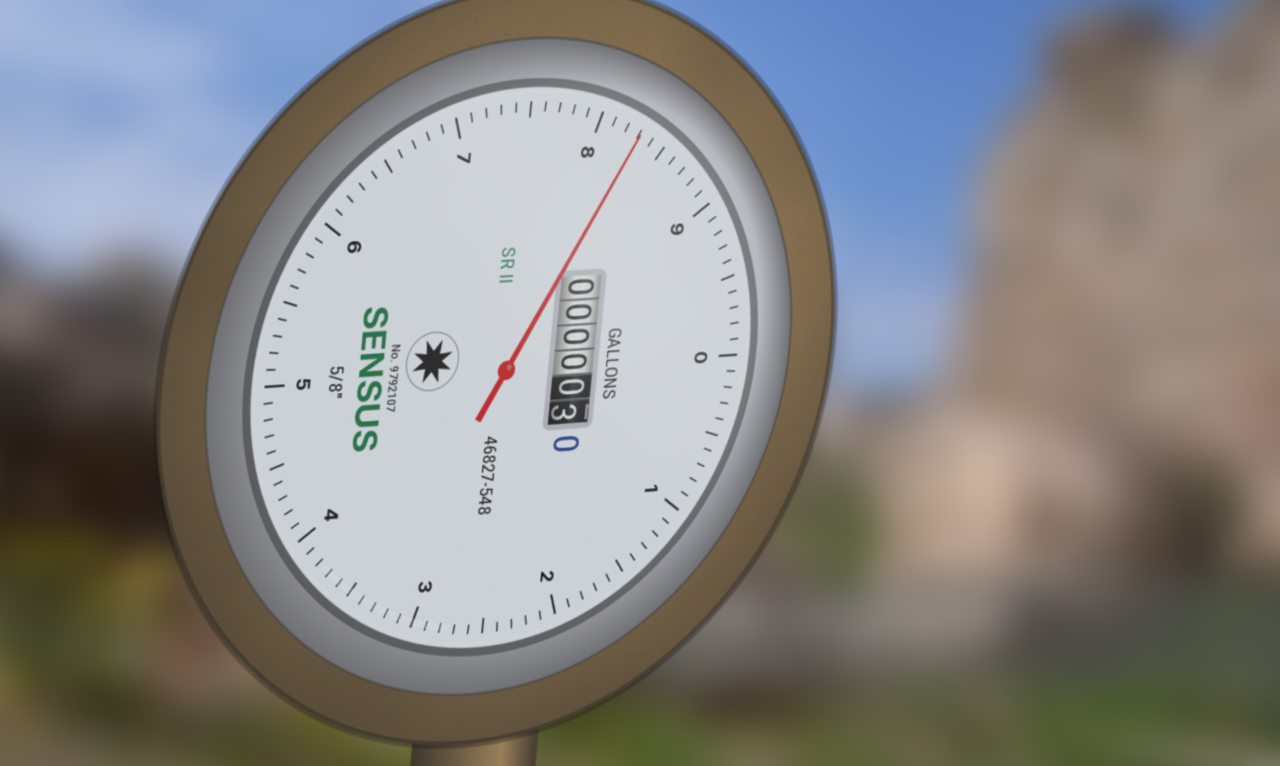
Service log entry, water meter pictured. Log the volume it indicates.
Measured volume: 28.3 gal
